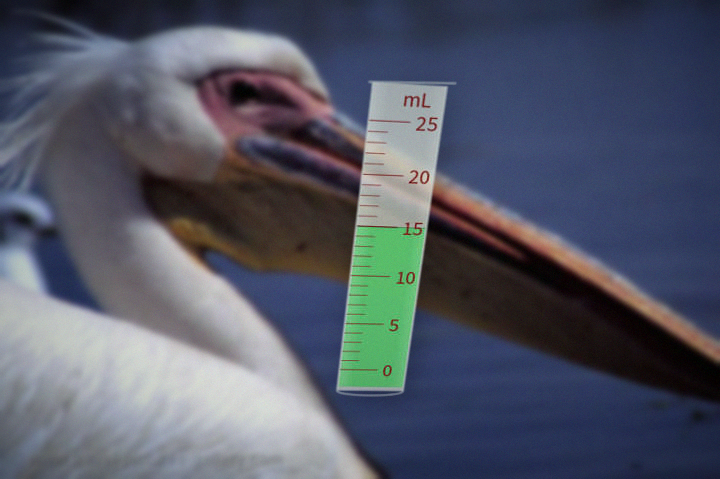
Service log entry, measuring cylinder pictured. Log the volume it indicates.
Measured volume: 15 mL
